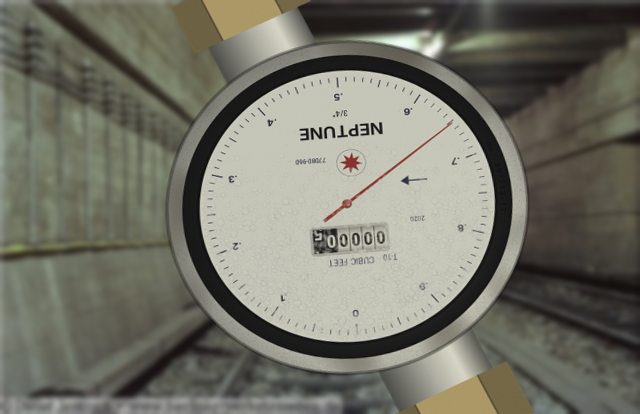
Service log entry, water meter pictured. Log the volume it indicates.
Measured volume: 4.65 ft³
